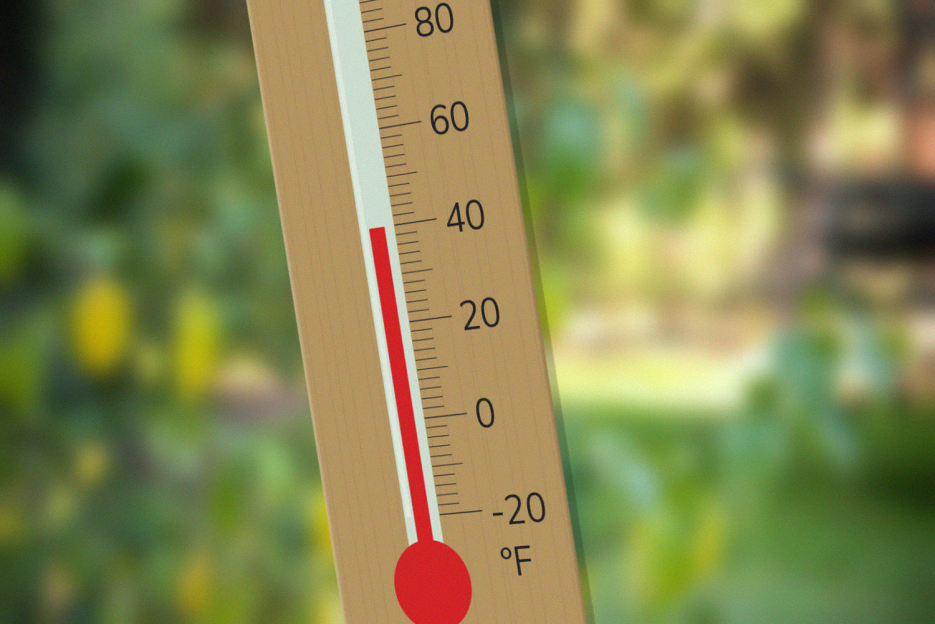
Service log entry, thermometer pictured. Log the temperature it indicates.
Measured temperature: 40 °F
